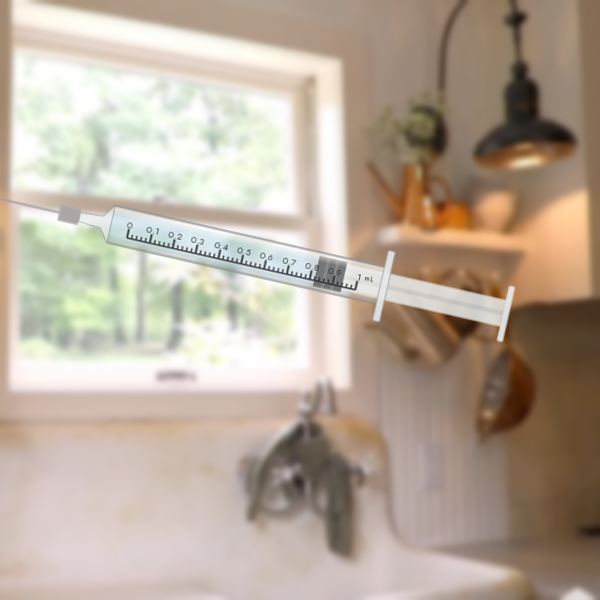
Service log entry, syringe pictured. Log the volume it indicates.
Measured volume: 0.82 mL
